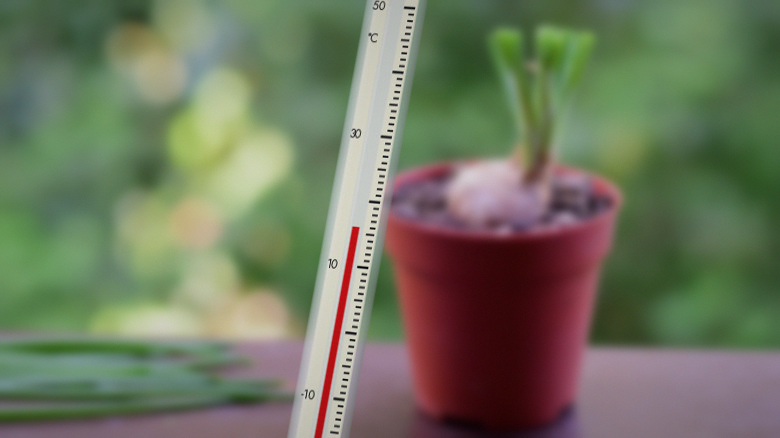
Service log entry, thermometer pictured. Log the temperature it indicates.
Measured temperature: 16 °C
